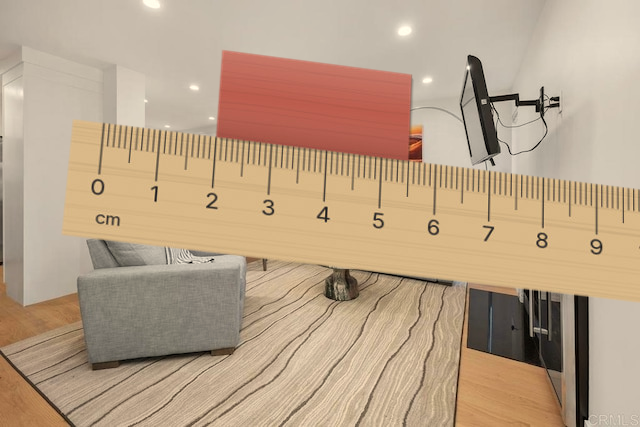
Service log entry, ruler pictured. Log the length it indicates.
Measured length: 3.5 cm
